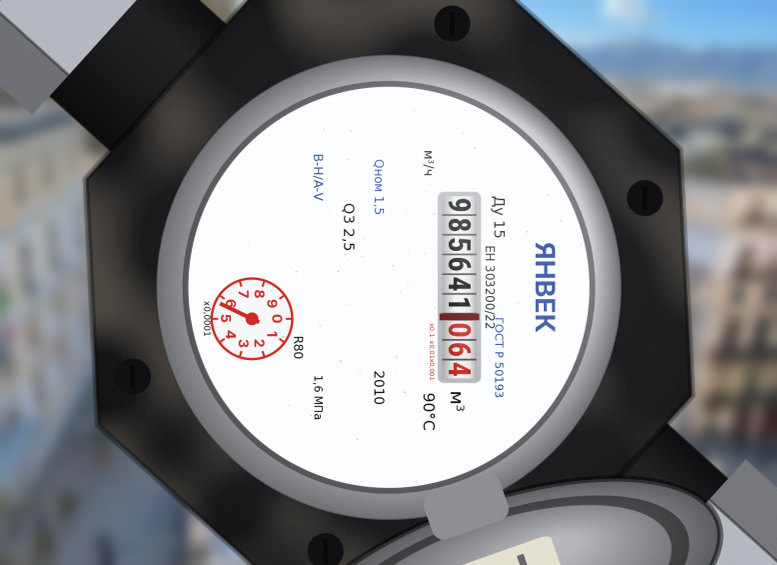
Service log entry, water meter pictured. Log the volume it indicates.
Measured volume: 985641.0645 m³
